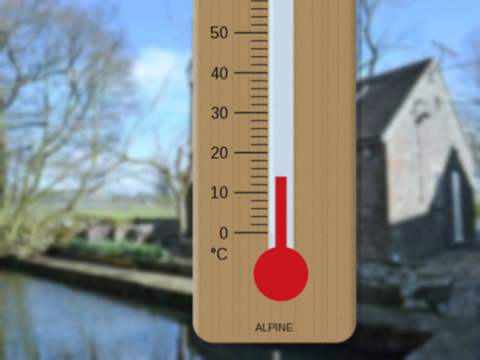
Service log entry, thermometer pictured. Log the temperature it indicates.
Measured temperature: 14 °C
